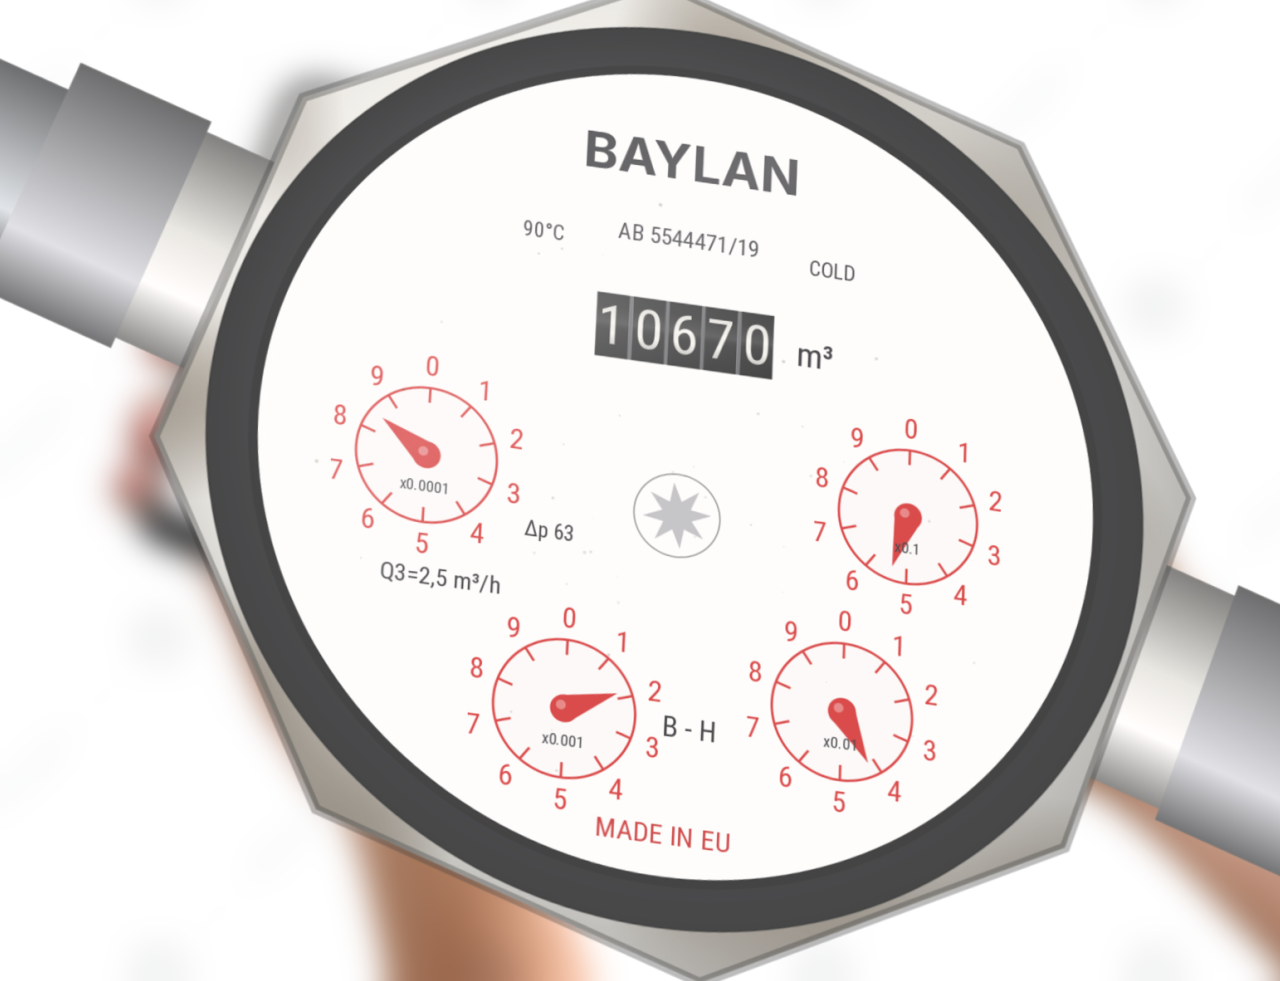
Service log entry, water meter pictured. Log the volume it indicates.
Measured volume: 10670.5418 m³
